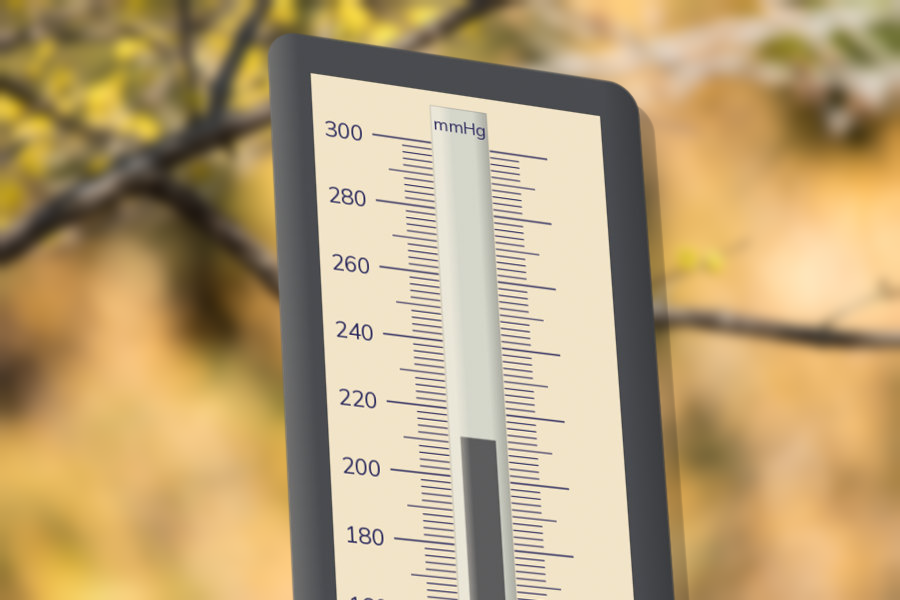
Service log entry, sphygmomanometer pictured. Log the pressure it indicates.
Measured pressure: 212 mmHg
